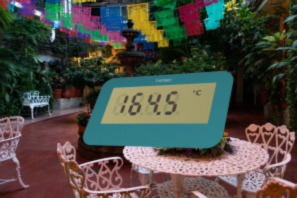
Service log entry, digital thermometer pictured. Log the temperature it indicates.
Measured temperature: 164.5 °C
